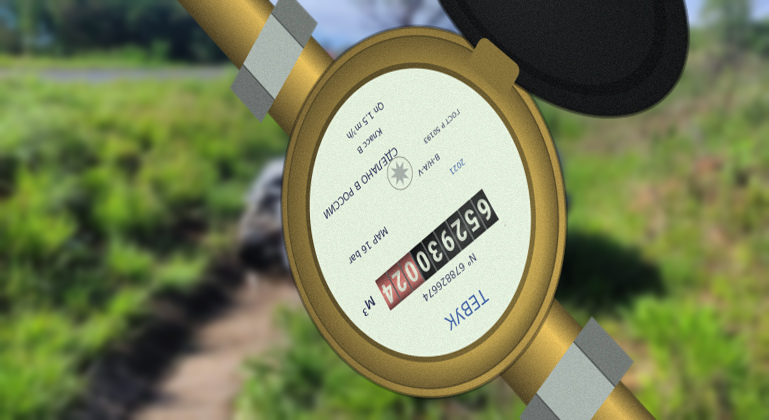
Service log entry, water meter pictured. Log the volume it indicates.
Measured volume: 652930.024 m³
